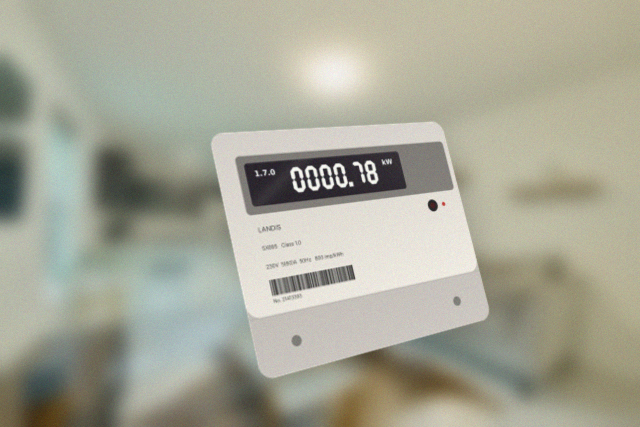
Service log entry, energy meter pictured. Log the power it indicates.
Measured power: 0.78 kW
